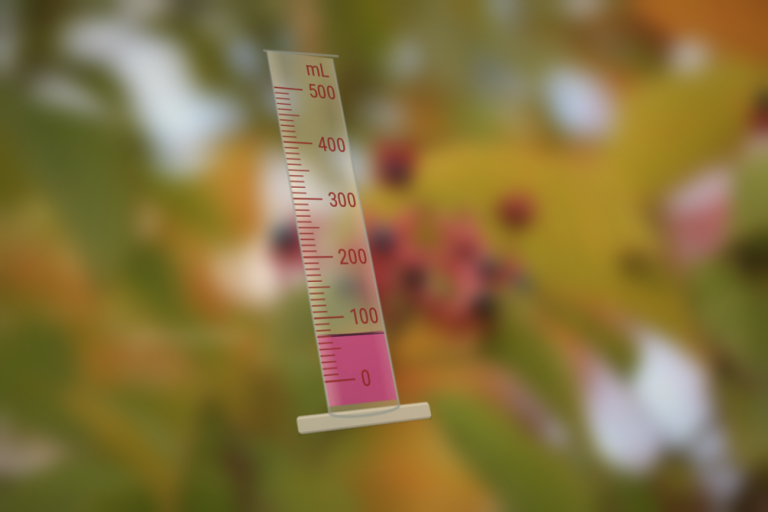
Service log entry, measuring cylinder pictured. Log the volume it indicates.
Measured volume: 70 mL
